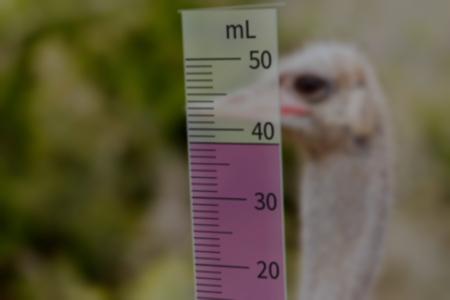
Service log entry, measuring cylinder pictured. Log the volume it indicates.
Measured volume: 38 mL
